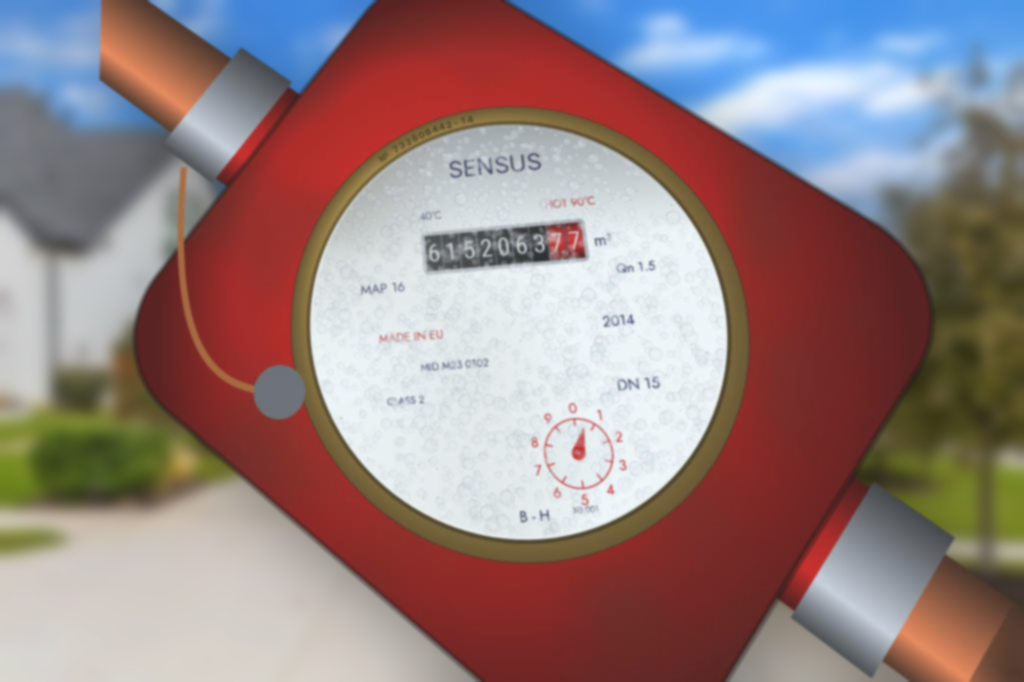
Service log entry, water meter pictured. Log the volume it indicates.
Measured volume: 6152063.770 m³
